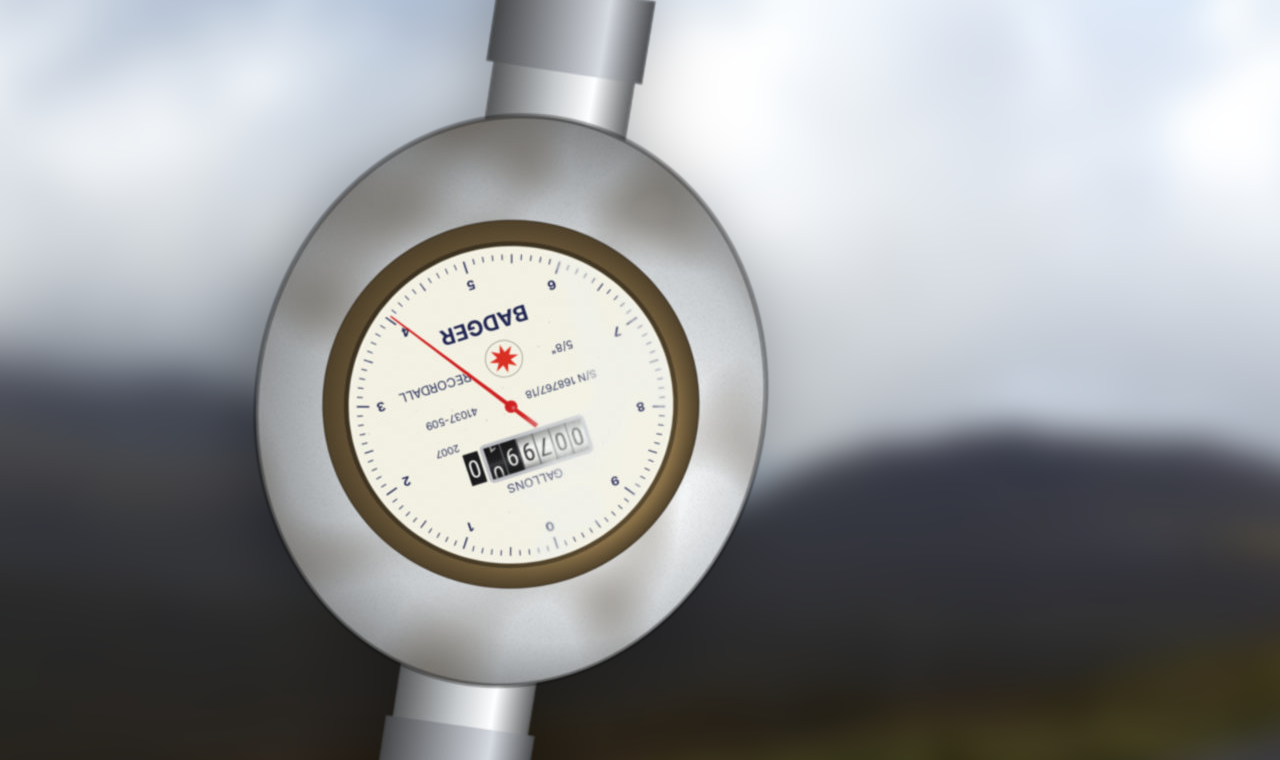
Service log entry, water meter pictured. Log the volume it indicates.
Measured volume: 79904.0 gal
